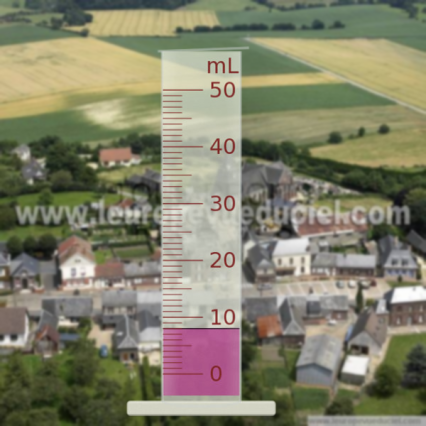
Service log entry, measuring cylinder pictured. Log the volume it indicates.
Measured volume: 8 mL
